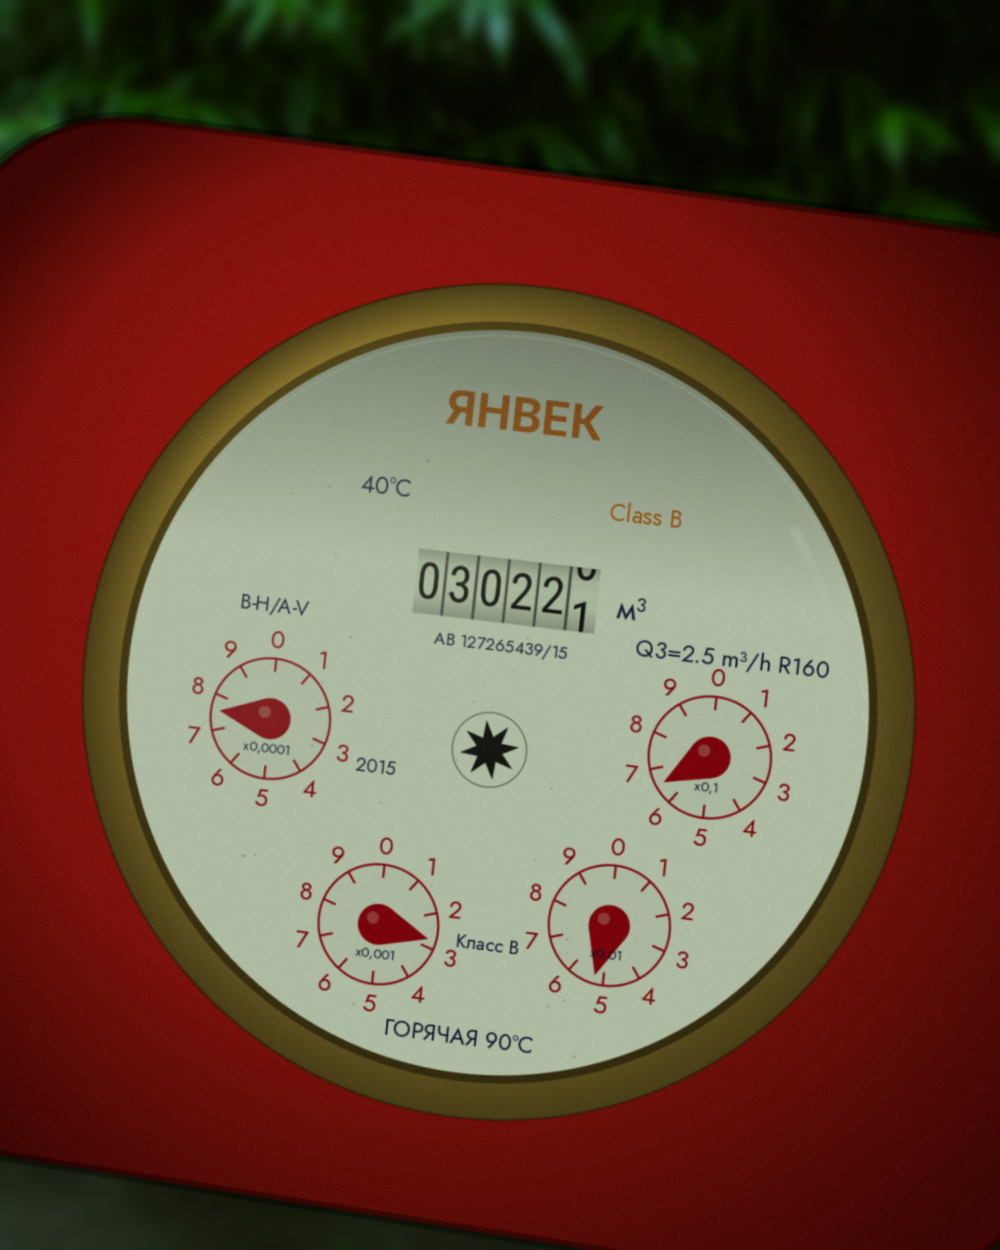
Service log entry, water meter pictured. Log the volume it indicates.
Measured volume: 30220.6527 m³
